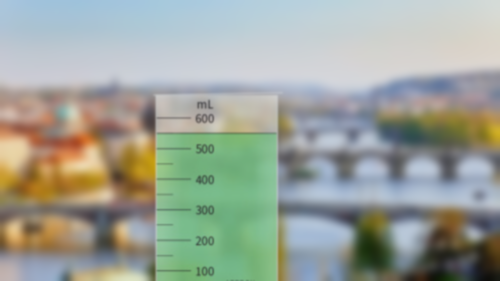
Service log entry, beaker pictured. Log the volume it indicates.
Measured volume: 550 mL
